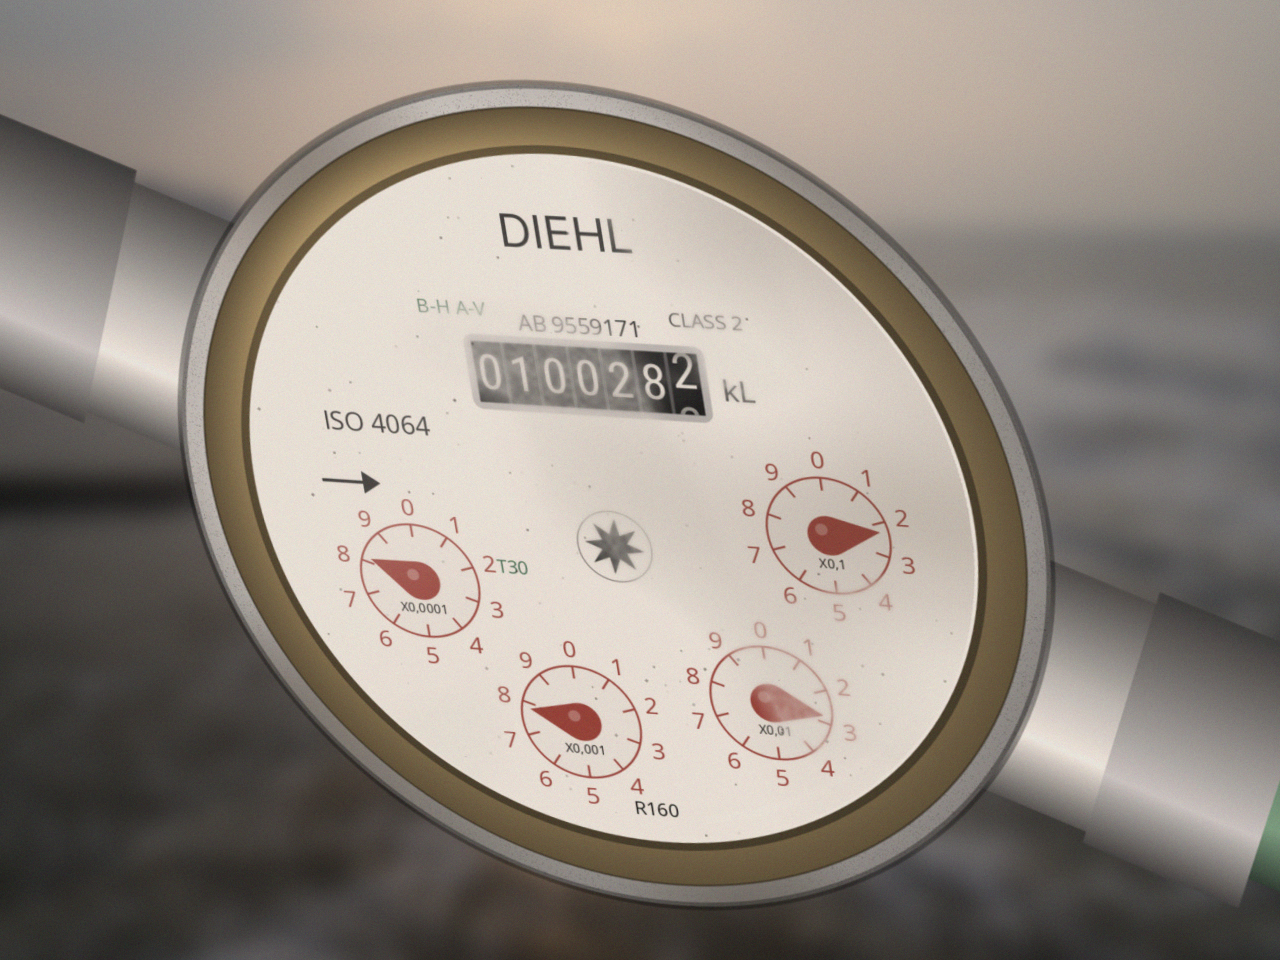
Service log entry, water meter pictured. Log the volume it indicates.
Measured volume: 100282.2278 kL
